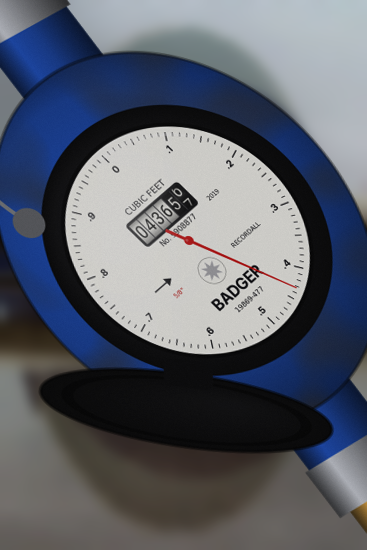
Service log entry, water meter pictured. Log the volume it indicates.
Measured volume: 43656.43 ft³
